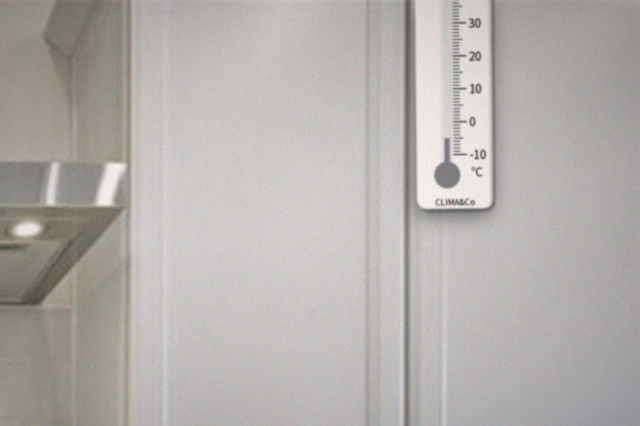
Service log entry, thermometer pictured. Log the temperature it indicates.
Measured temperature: -5 °C
